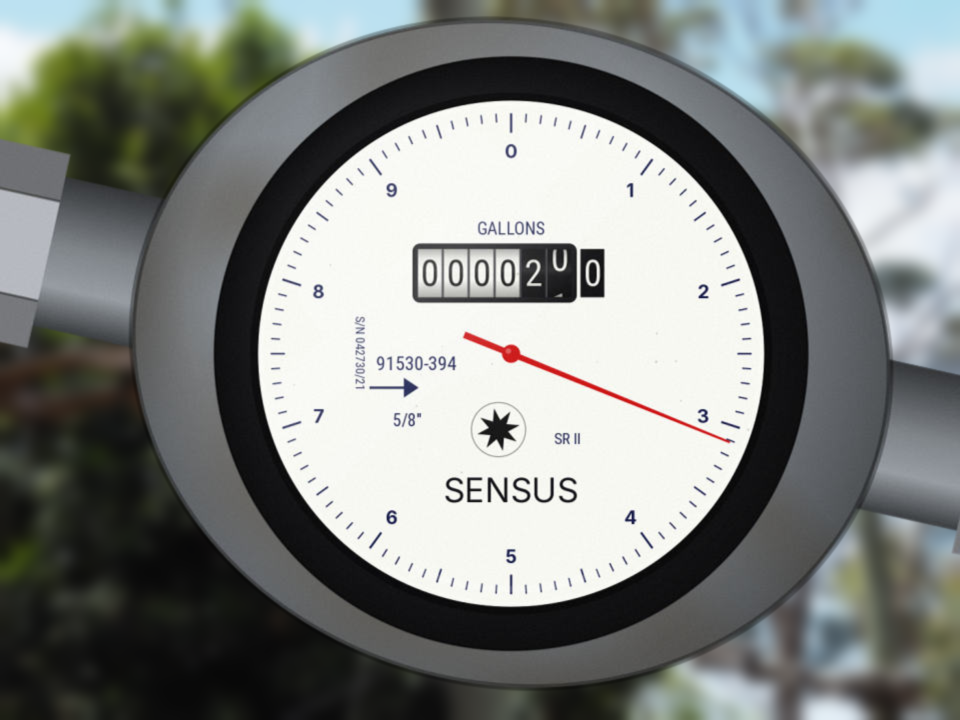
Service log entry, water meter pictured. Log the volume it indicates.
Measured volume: 203.1 gal
